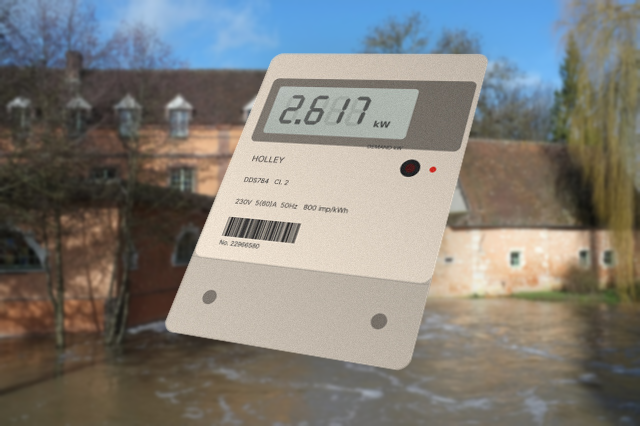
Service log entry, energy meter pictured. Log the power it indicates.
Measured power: 2.617 kW
